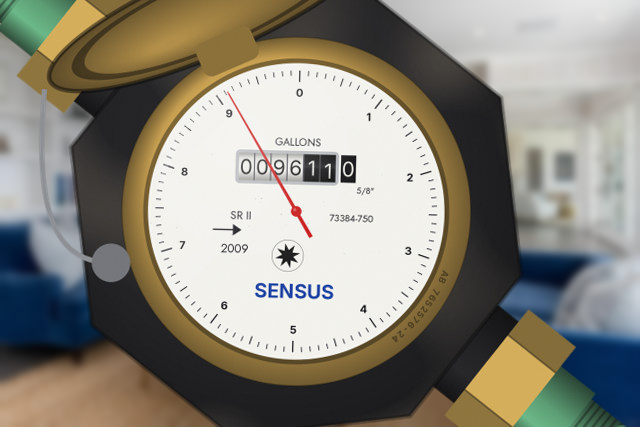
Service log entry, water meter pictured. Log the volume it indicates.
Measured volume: 96109.1 gal
